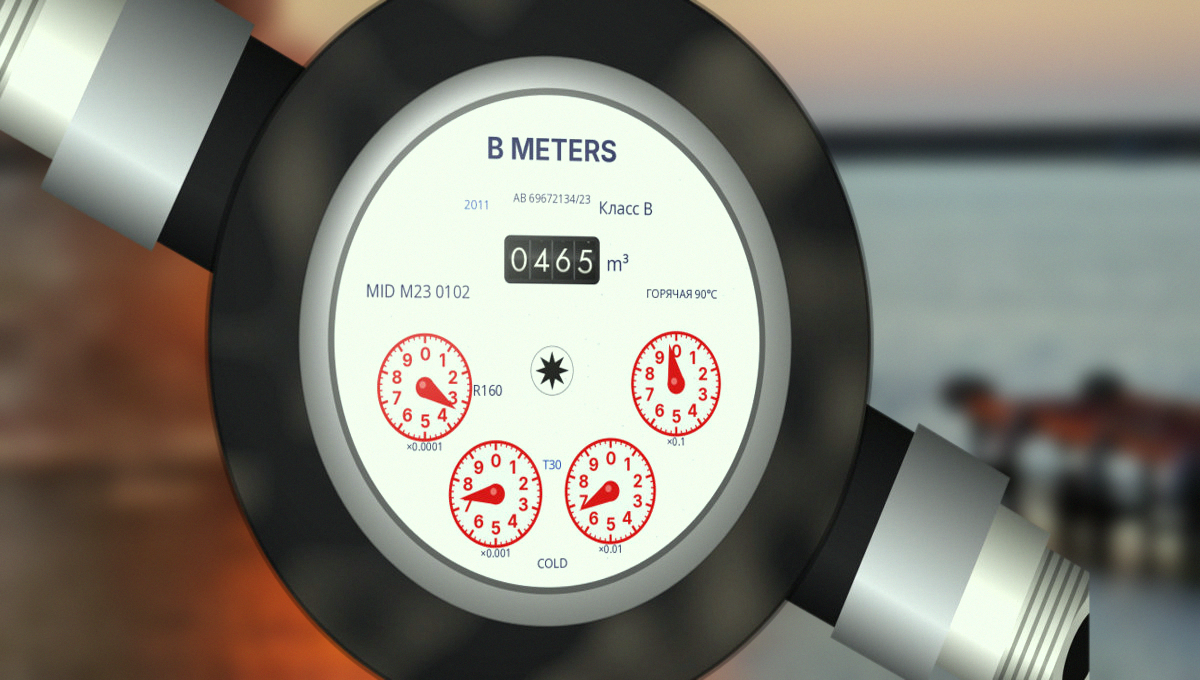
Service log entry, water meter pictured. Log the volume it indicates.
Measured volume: 464.9673 m³
